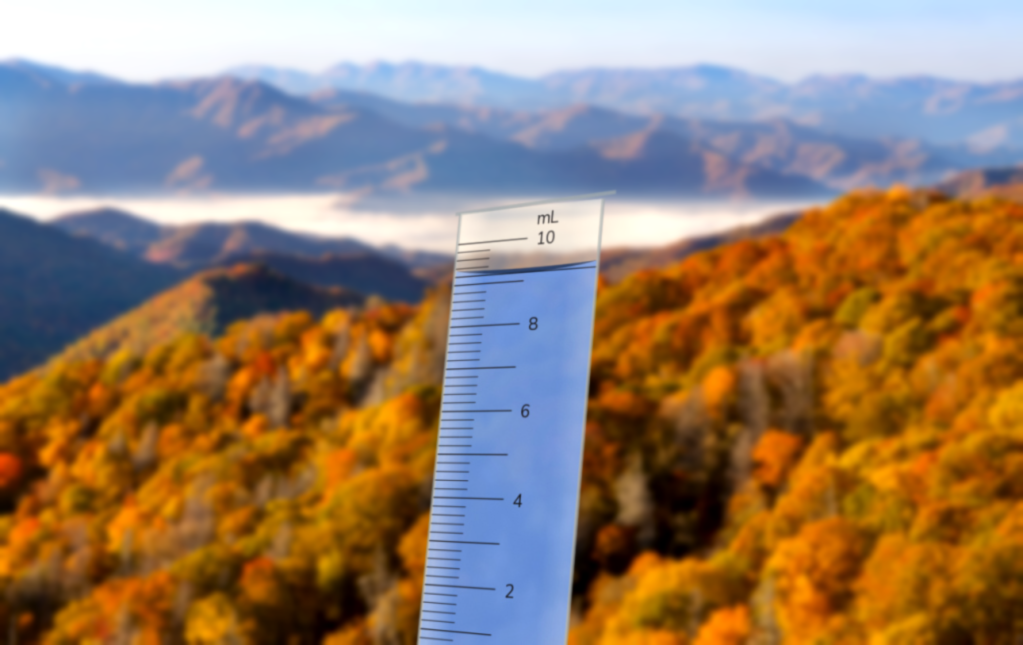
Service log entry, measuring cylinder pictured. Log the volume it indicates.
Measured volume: 9.2 mL
